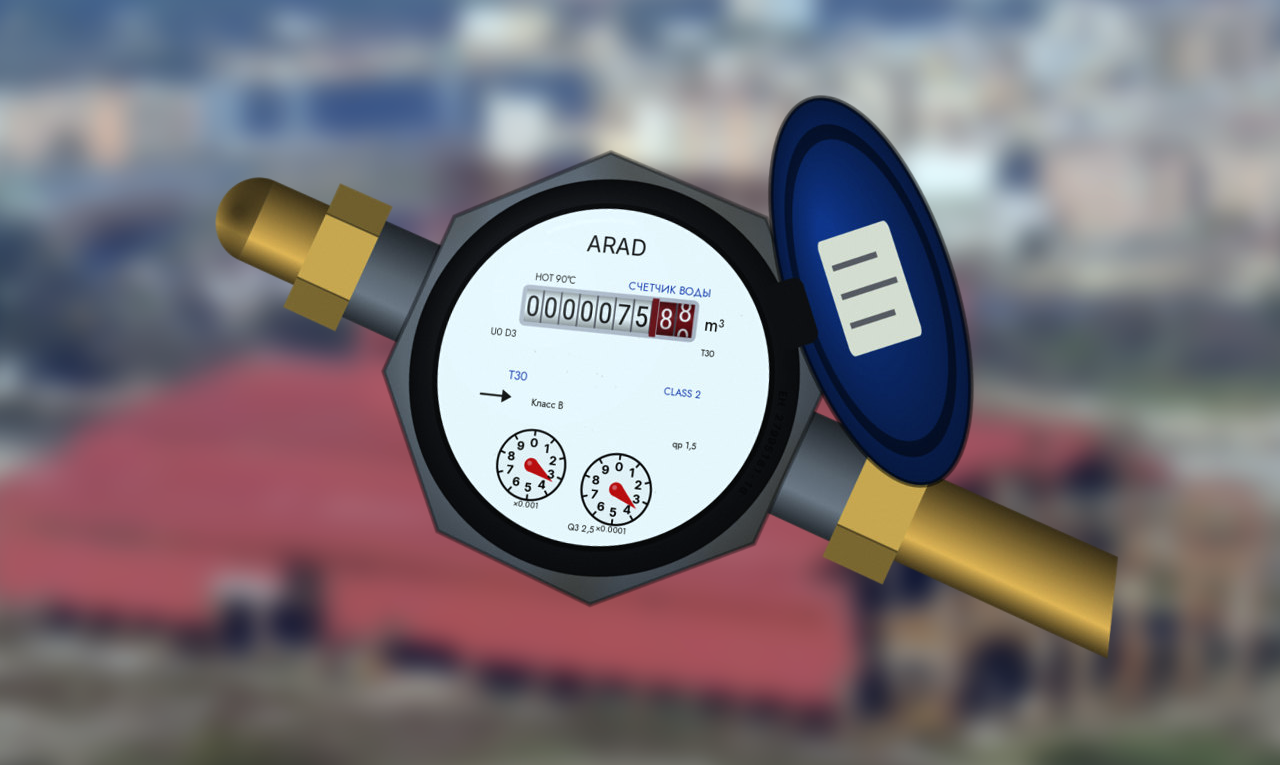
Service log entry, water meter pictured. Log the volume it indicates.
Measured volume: 75.8833 m³
